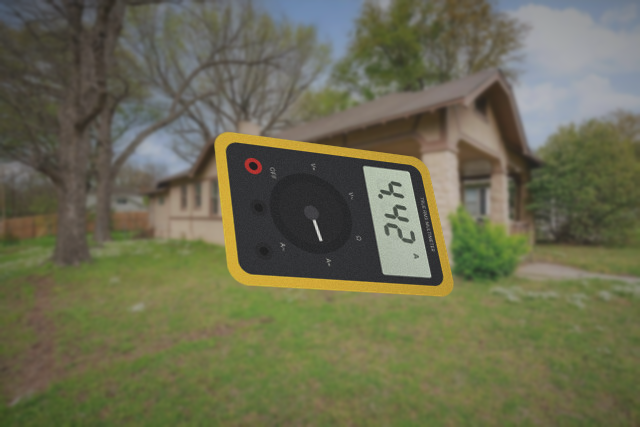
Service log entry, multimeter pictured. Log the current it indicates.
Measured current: 4.42 A
